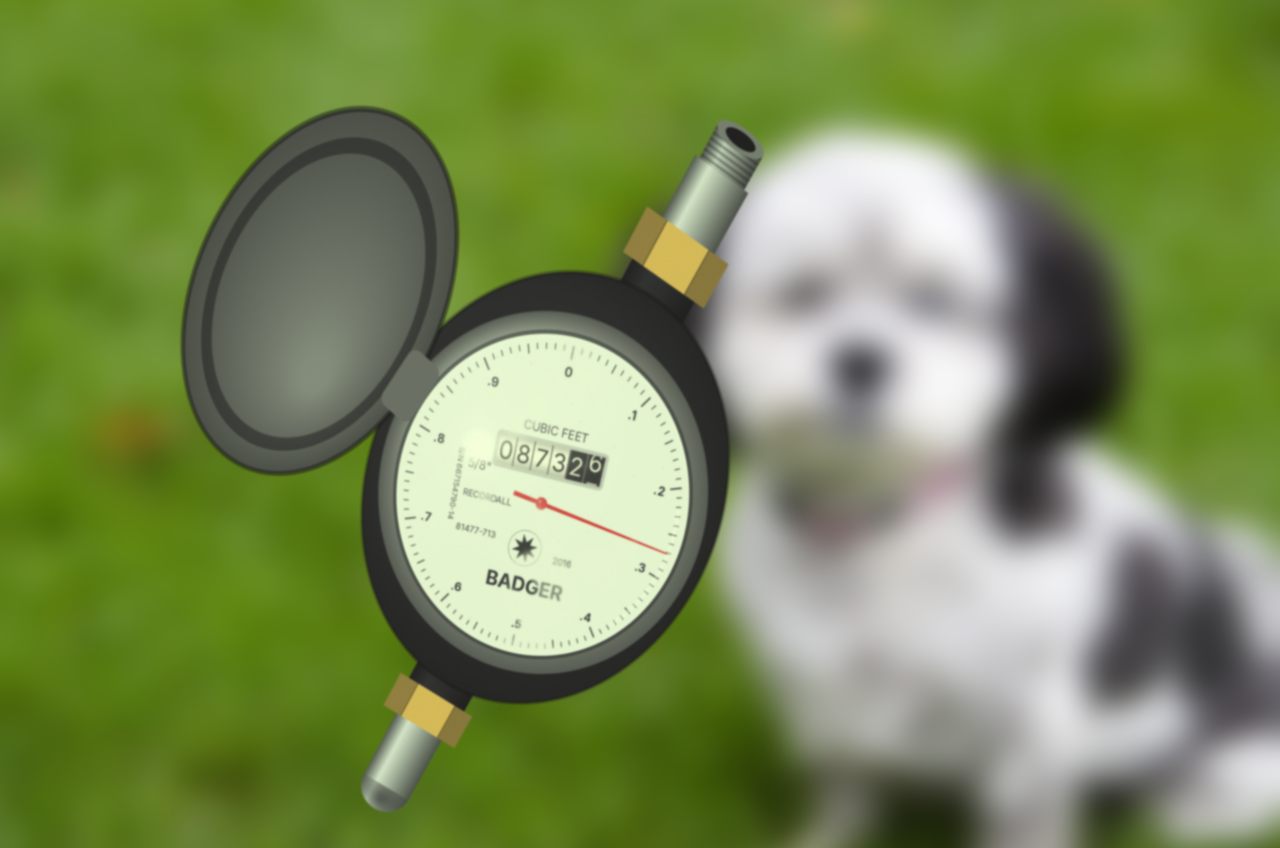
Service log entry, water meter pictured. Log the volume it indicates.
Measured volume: 87326.27 ft³
